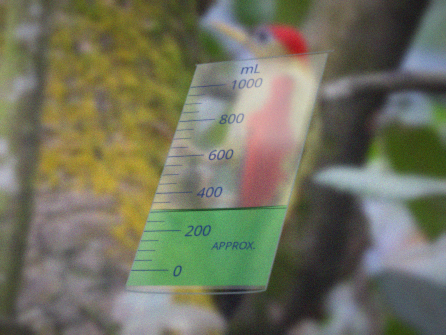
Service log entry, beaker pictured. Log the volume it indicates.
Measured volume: 300 mL
